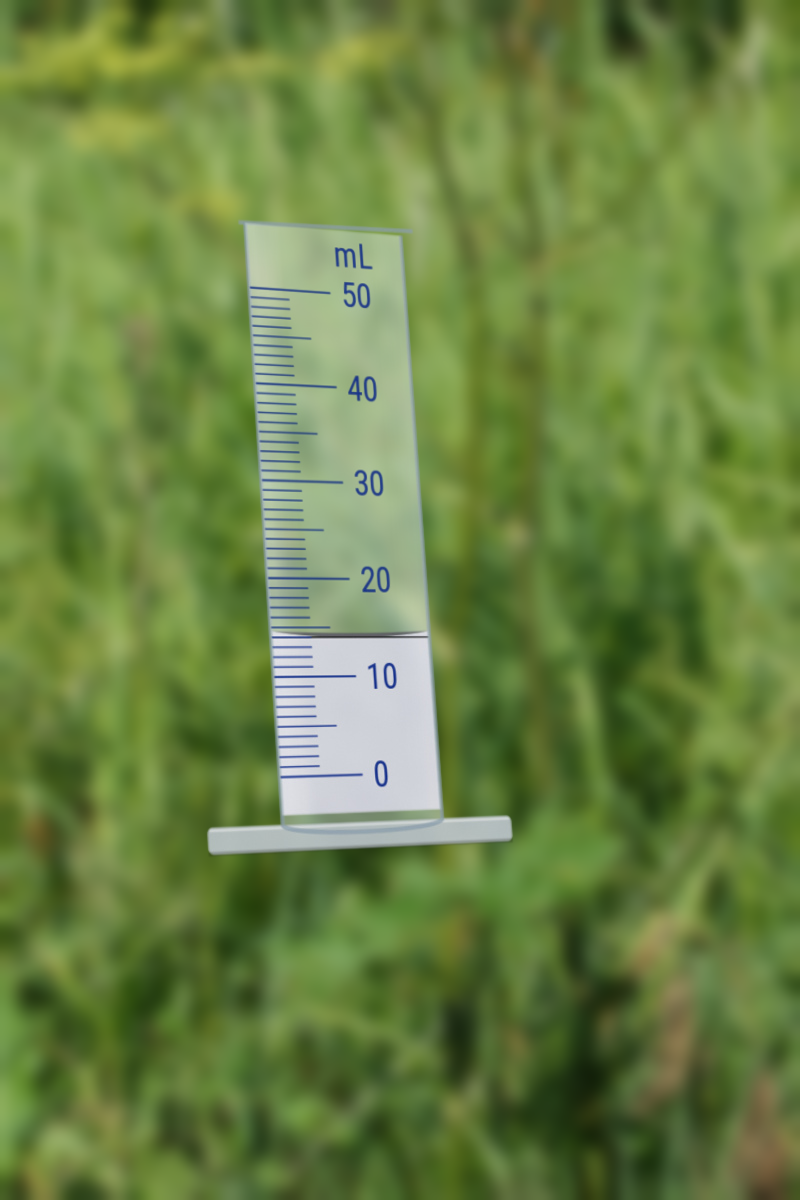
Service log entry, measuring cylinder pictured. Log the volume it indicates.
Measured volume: 14 mL
